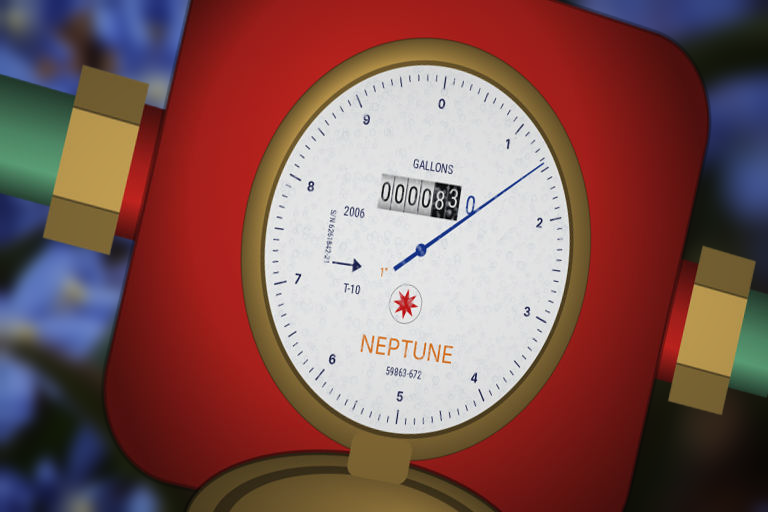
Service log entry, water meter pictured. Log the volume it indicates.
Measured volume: 831.4 gal
